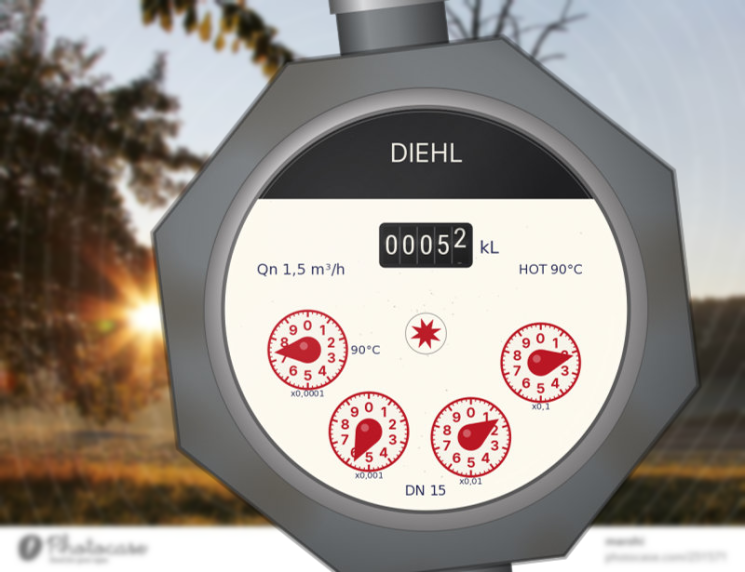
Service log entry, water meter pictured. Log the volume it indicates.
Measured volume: 52.2157 kL
